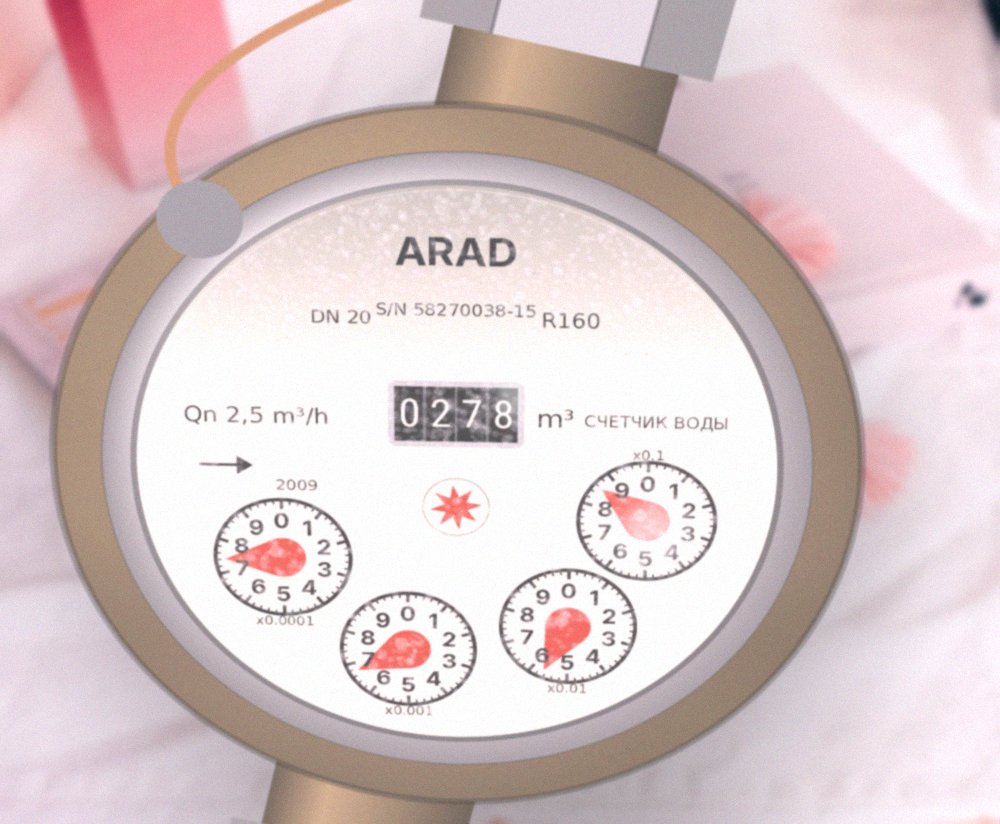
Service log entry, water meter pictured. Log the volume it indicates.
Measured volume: 278.8567 m³
